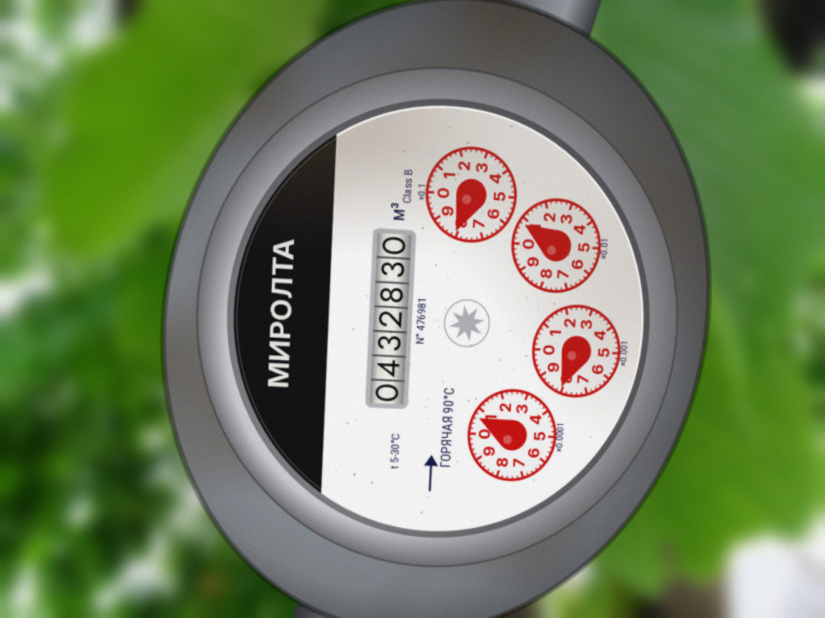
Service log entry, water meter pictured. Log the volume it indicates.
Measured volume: 432830.8080 m³
